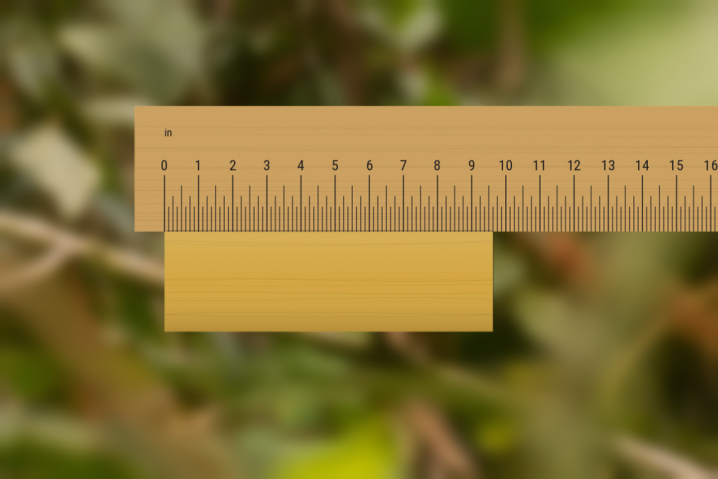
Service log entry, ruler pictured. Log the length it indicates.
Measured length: 9.625 in
